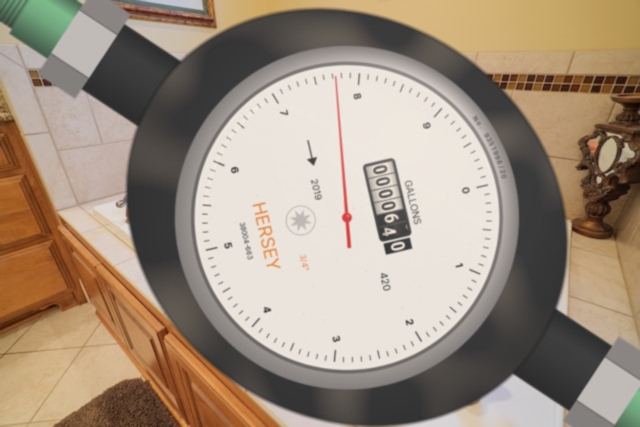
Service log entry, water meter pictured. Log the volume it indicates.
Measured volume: 637.7 gal
